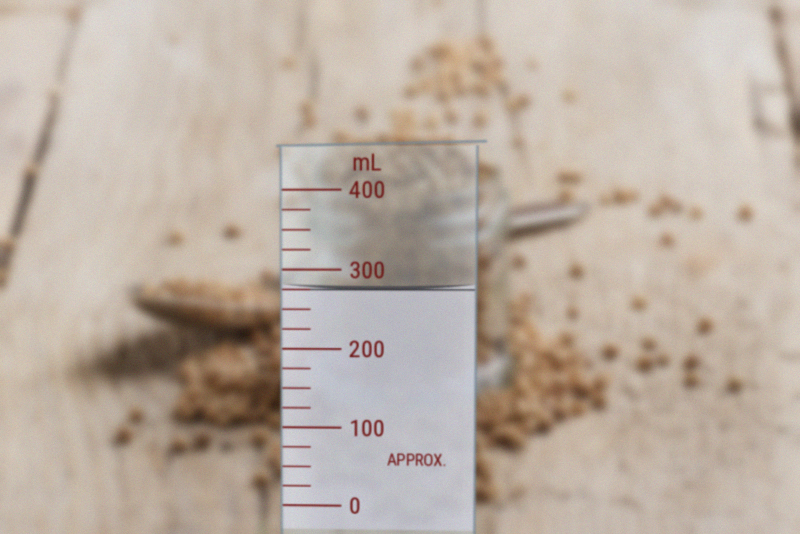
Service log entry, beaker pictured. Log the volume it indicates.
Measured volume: 275 mL
